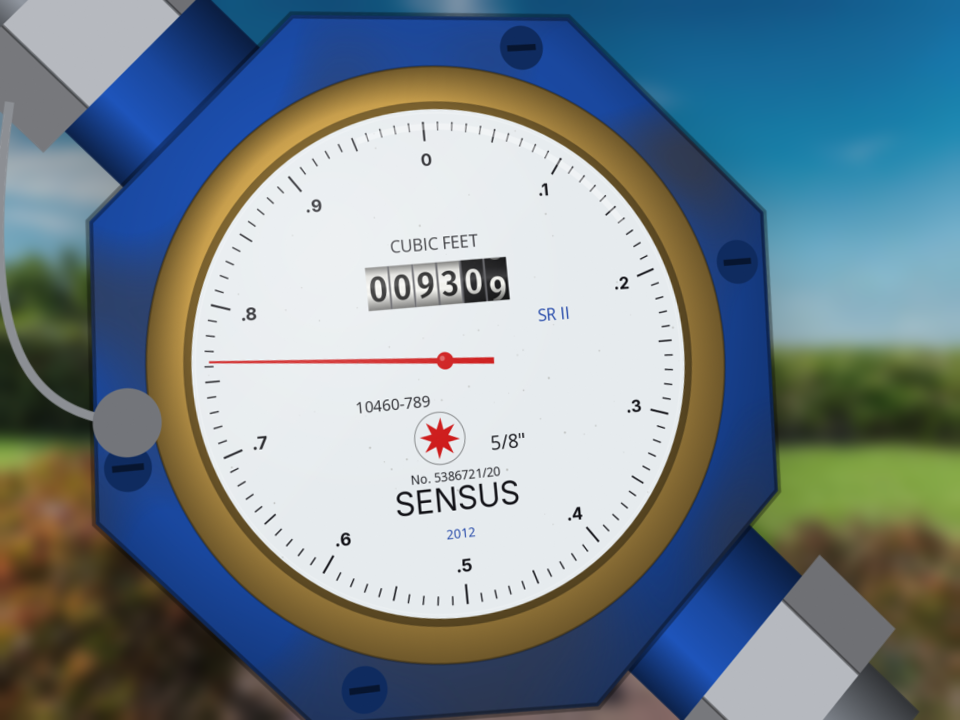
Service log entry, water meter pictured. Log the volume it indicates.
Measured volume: 9308.76 ft³
